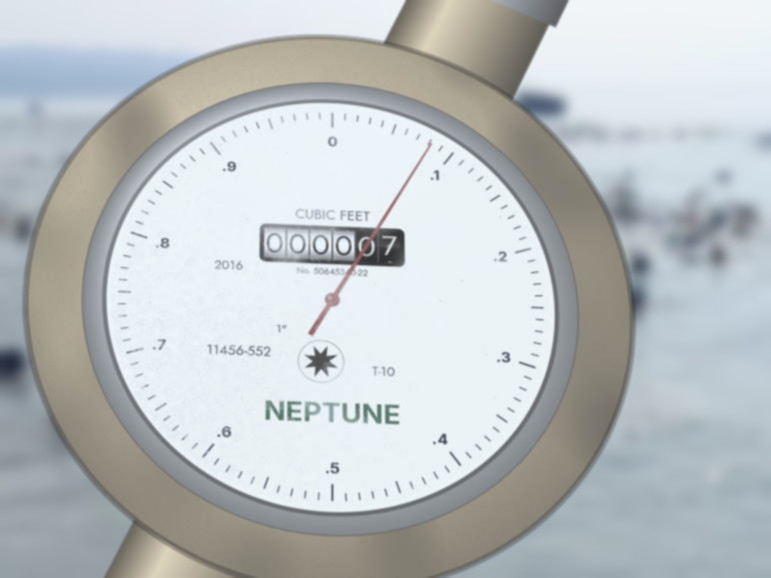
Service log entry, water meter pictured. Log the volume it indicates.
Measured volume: 7.08 ft³
